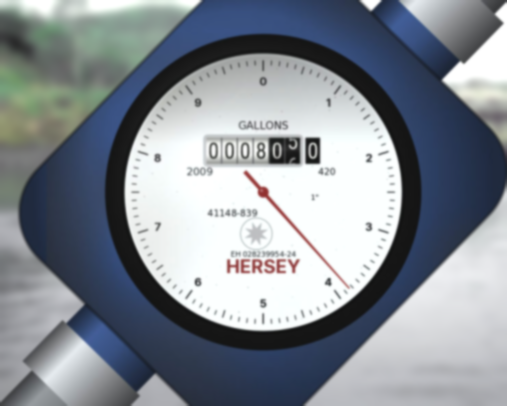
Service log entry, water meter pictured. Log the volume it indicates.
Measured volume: 8053.8 gal
